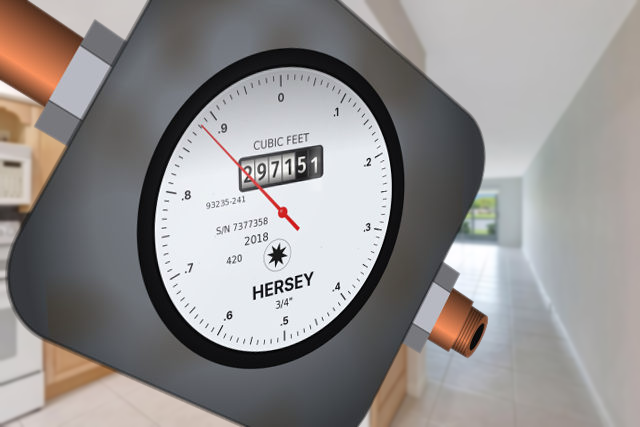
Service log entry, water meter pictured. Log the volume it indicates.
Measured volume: 297150.88 ft³
